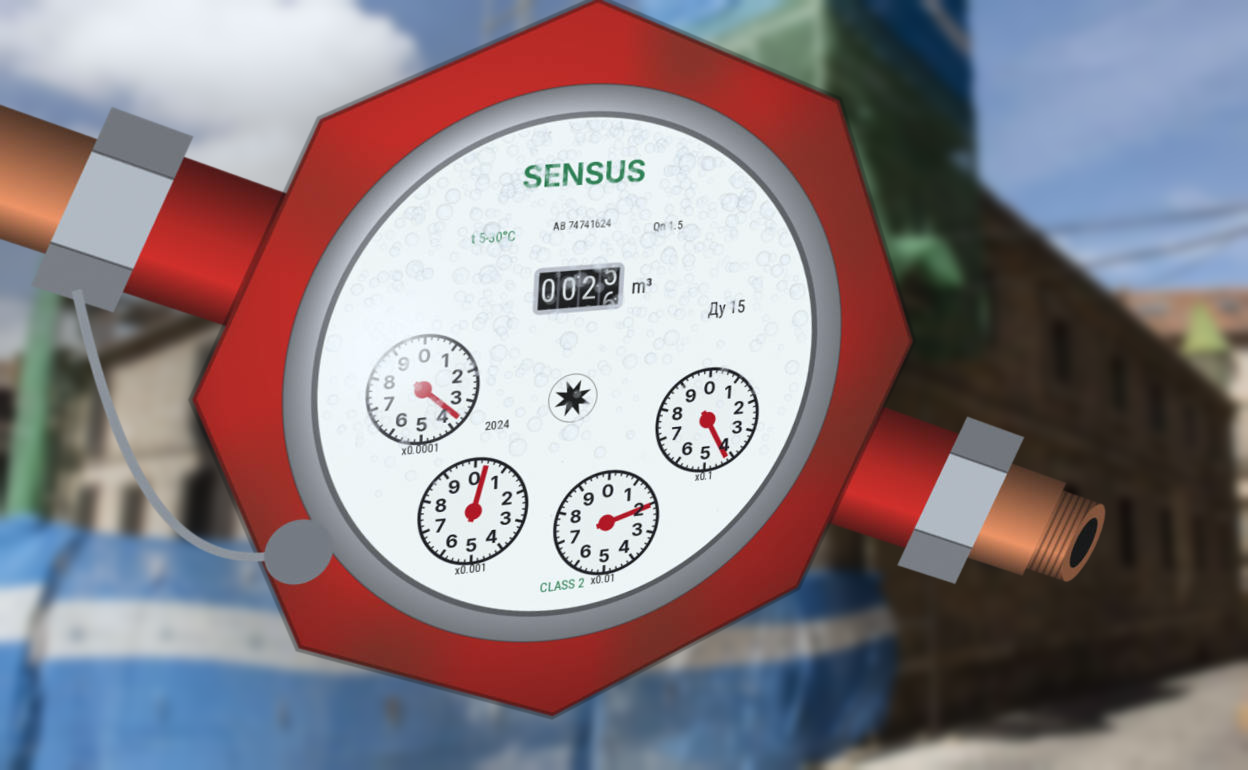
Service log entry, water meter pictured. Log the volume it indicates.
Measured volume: 25.4203 m³
